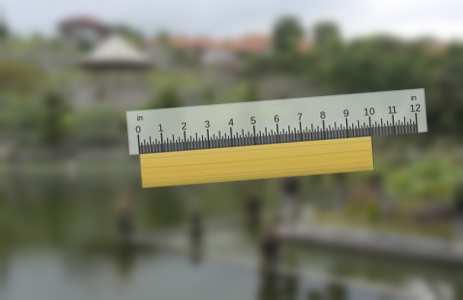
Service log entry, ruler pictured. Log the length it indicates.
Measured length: 10 in
